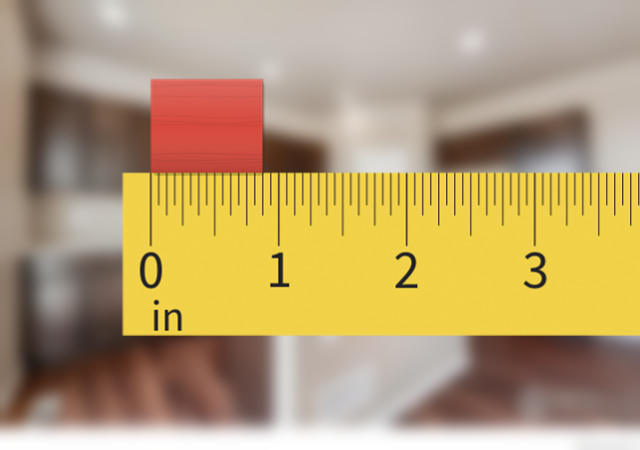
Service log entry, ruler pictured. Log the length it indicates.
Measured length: 0.875 in
